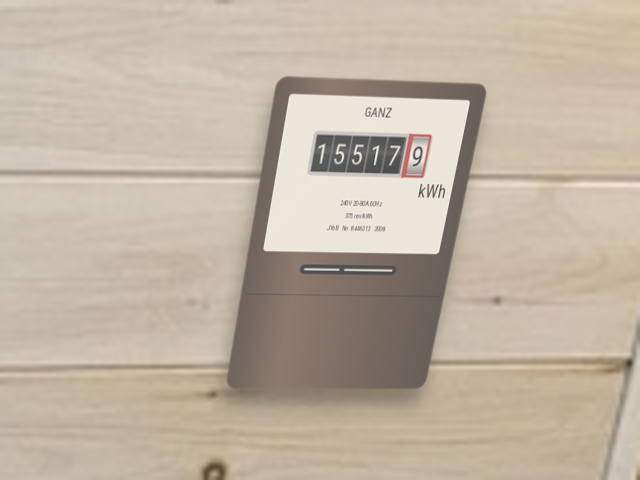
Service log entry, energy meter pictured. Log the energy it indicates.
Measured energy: 15517.9 kWh
